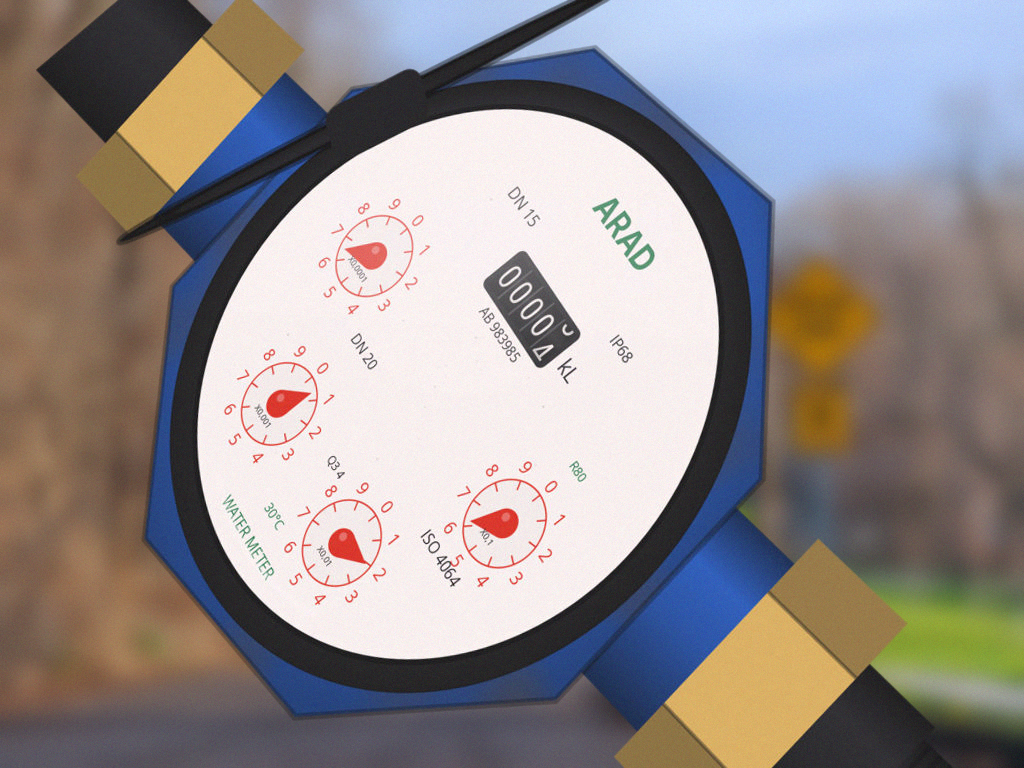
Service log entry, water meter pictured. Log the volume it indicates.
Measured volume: 3.6206 kL
